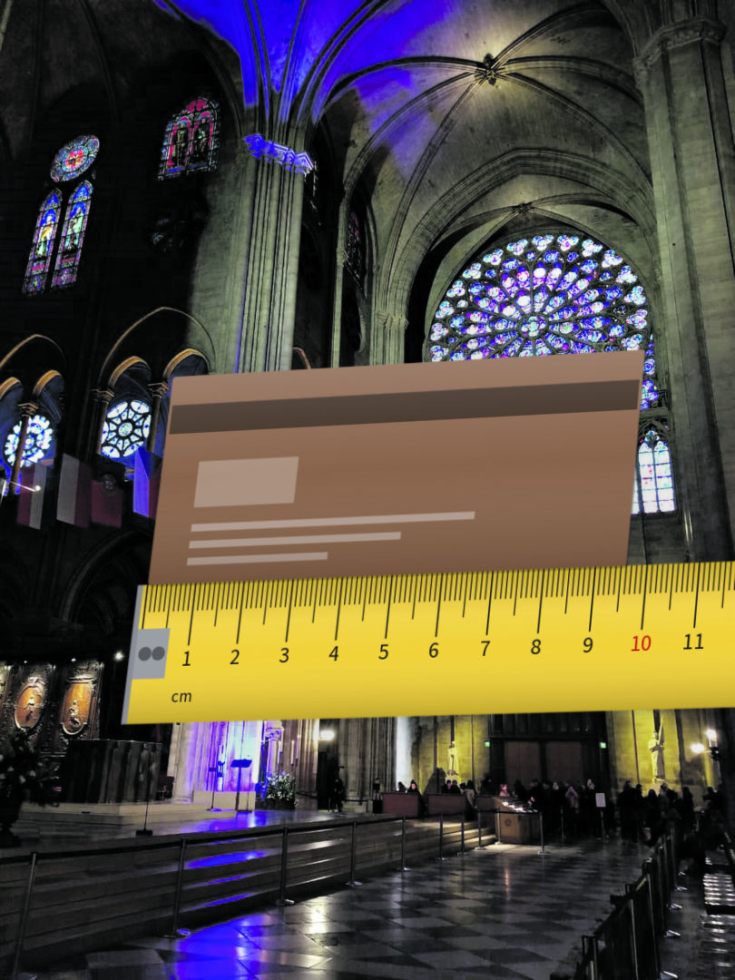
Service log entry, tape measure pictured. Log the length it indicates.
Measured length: 9.6 cm
